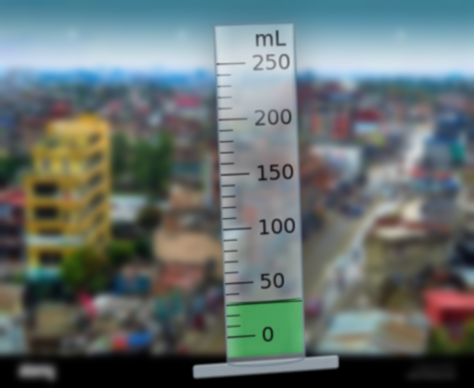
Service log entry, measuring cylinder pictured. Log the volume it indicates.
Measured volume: 30 mL
